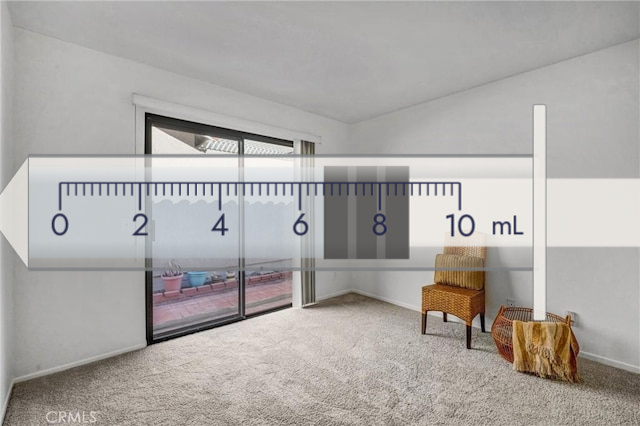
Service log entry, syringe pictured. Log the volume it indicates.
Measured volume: 6.6 mL
